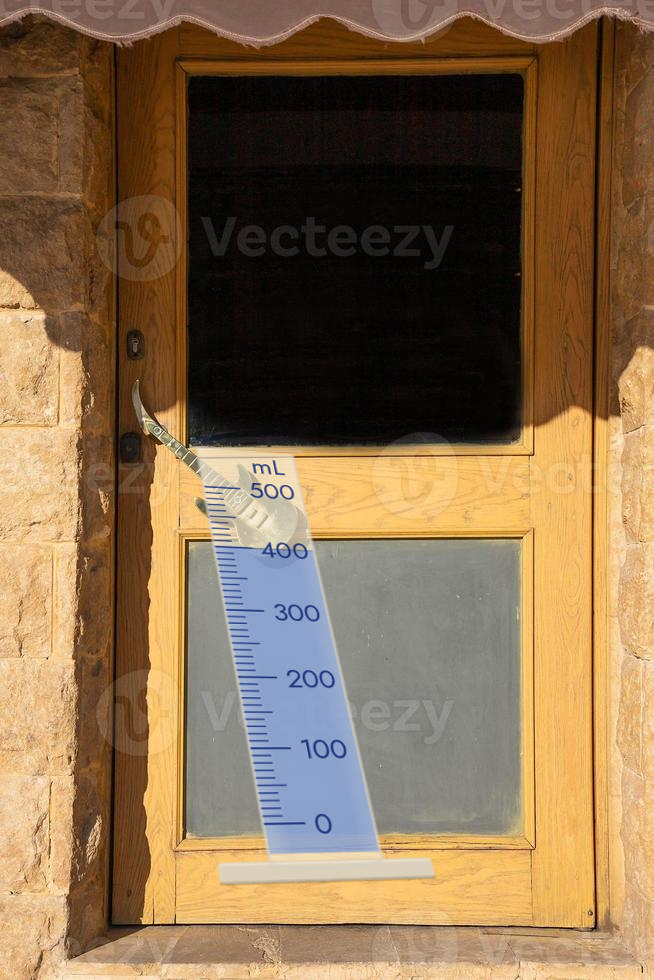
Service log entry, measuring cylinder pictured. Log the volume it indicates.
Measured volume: 400 mL
